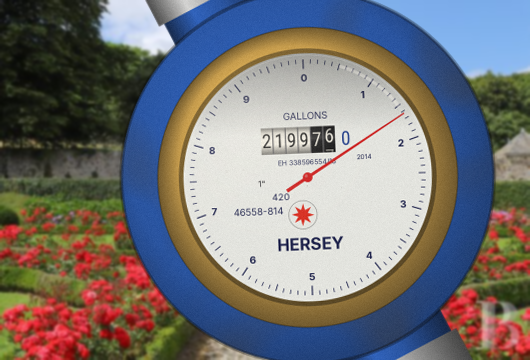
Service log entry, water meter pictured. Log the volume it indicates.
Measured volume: 2199761.6 gal
